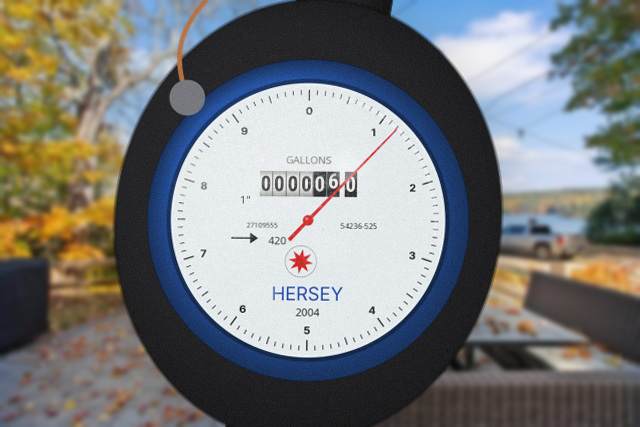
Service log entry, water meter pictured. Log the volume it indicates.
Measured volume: 61.2 gal
